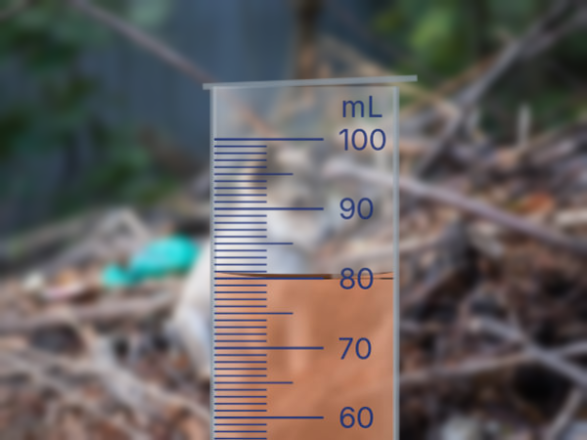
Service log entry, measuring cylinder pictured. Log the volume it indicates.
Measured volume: 80 mL
